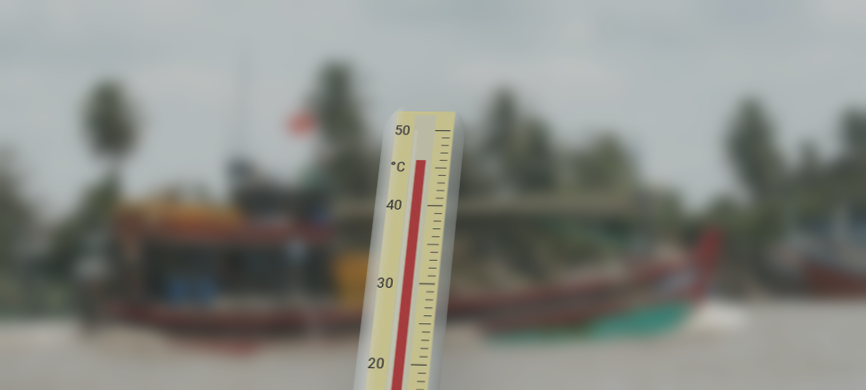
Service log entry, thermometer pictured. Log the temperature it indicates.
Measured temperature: 46 °C
